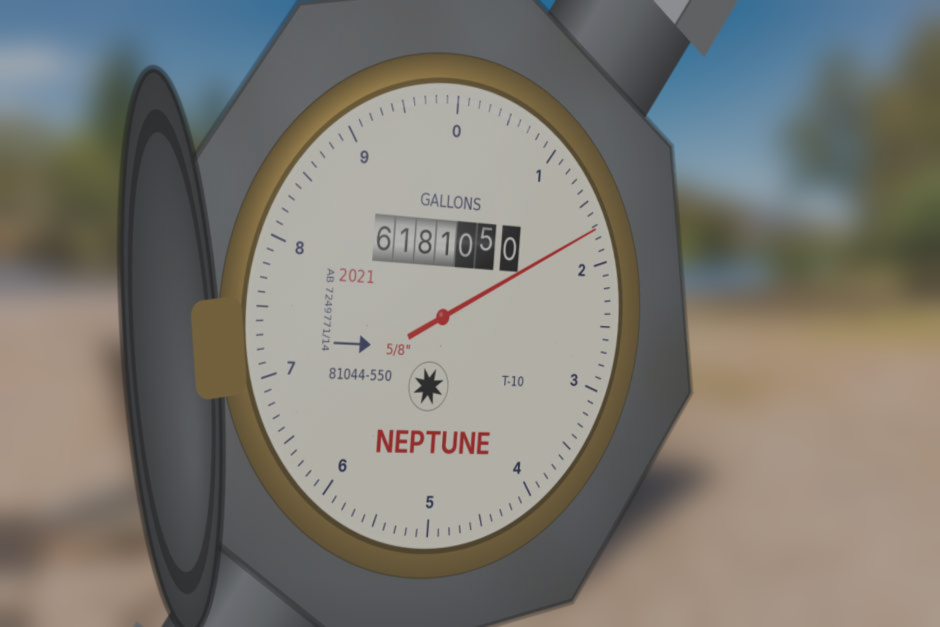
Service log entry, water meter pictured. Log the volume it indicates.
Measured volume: 6181051.7 gal
